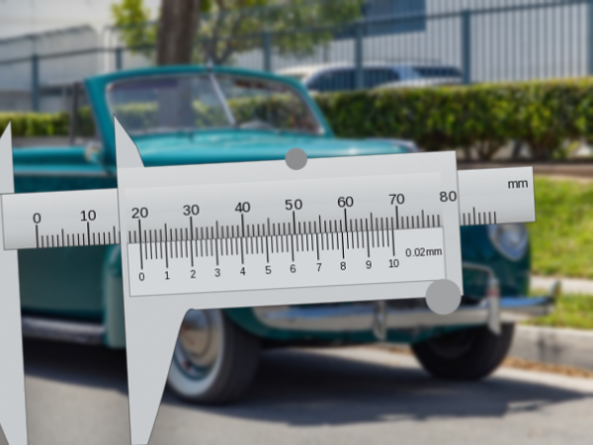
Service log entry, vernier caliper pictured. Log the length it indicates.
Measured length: 20.0 mm
